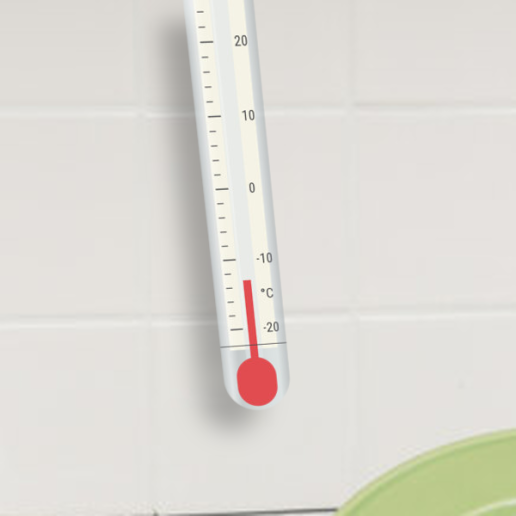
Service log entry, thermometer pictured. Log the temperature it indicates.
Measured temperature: -13 °C
